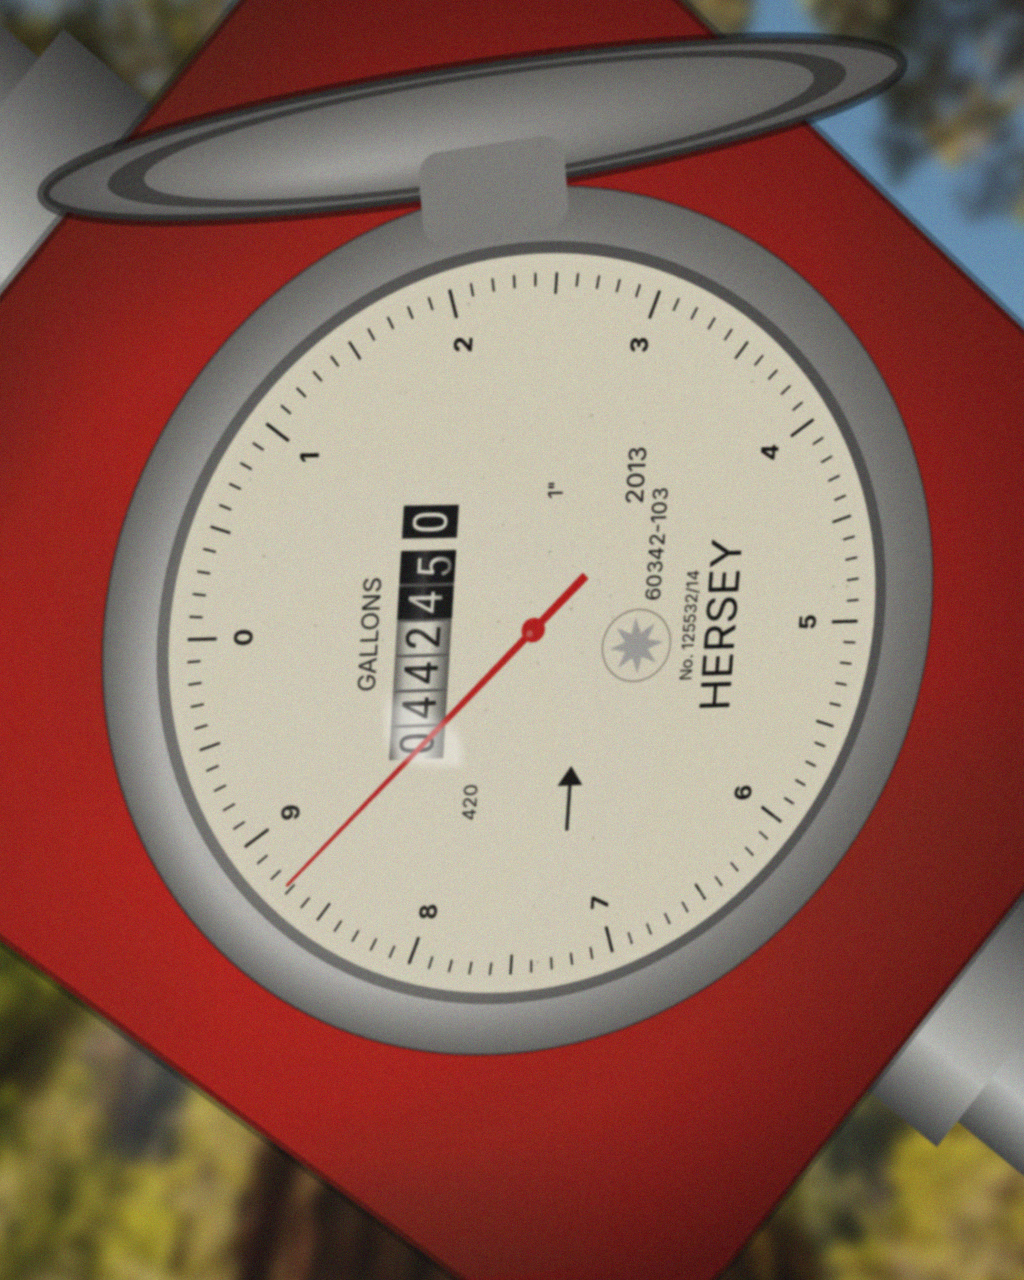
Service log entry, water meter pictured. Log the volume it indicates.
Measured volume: 442448.7 gal
